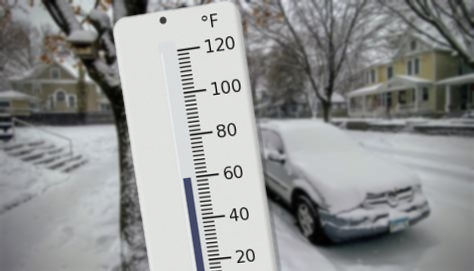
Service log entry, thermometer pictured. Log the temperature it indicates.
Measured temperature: 60 °F
